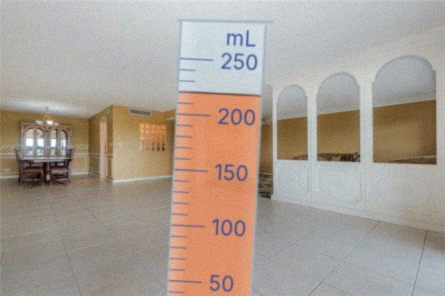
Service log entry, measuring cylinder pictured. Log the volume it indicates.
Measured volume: 220 mL
